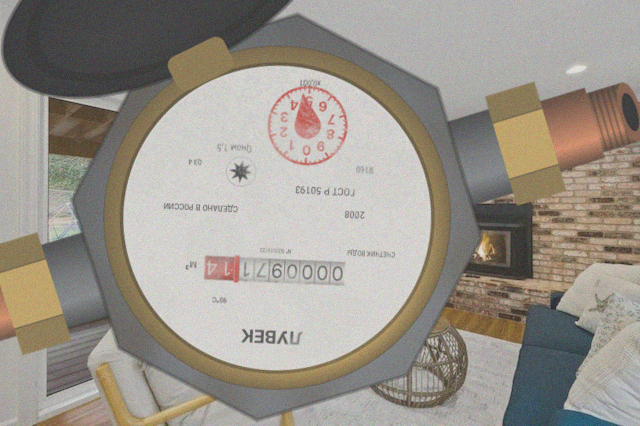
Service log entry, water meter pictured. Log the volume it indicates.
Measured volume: 971.144 m³
